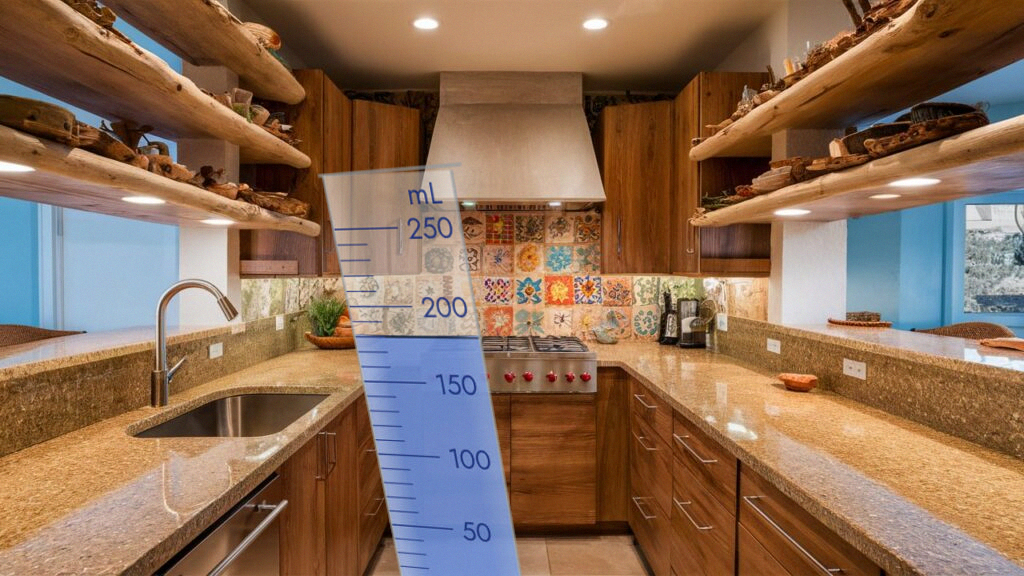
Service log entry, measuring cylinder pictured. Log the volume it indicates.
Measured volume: 180 mL
